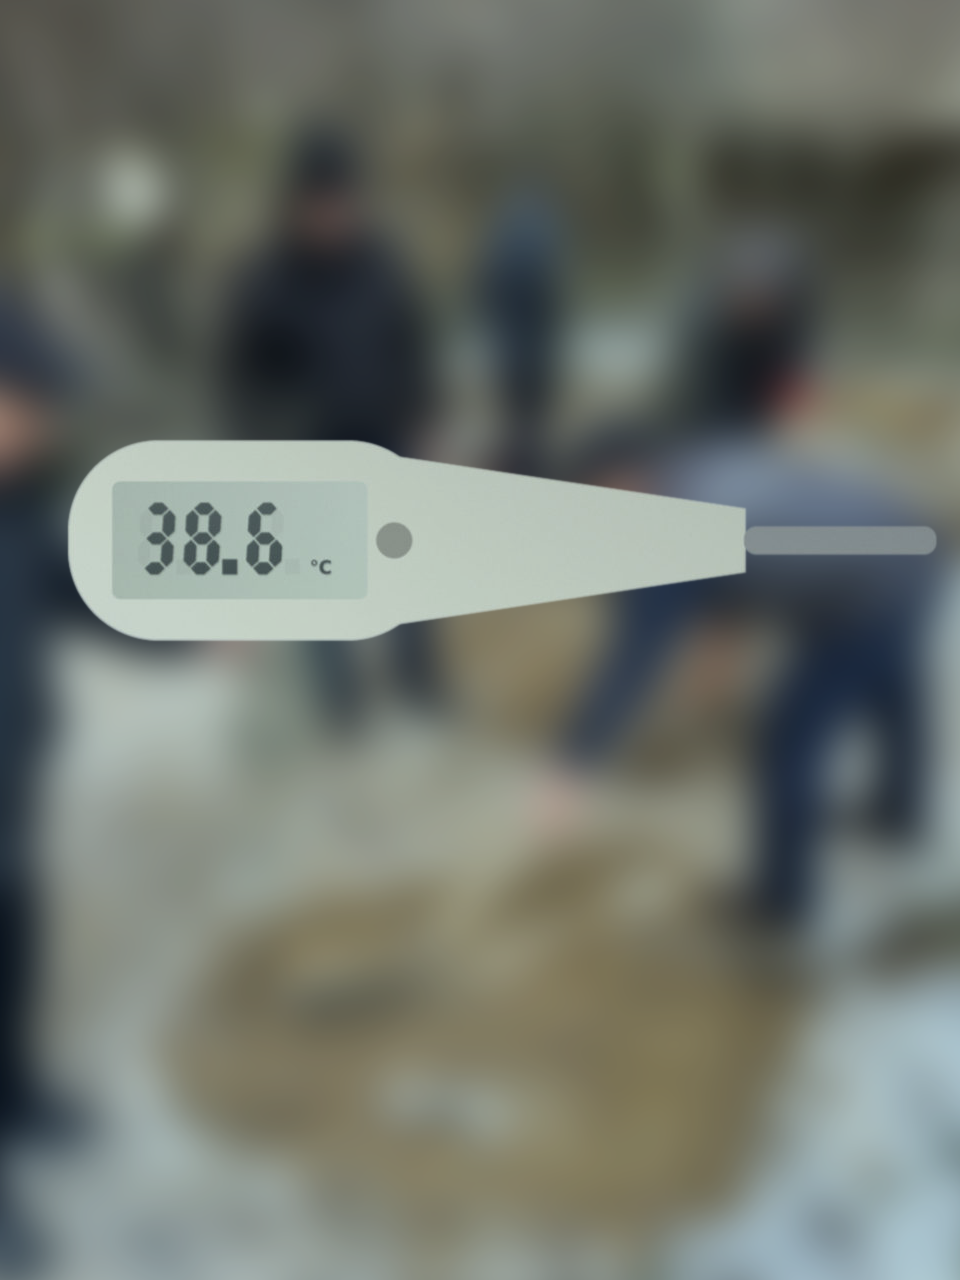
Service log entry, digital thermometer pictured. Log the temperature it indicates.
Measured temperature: 38.6 °C
